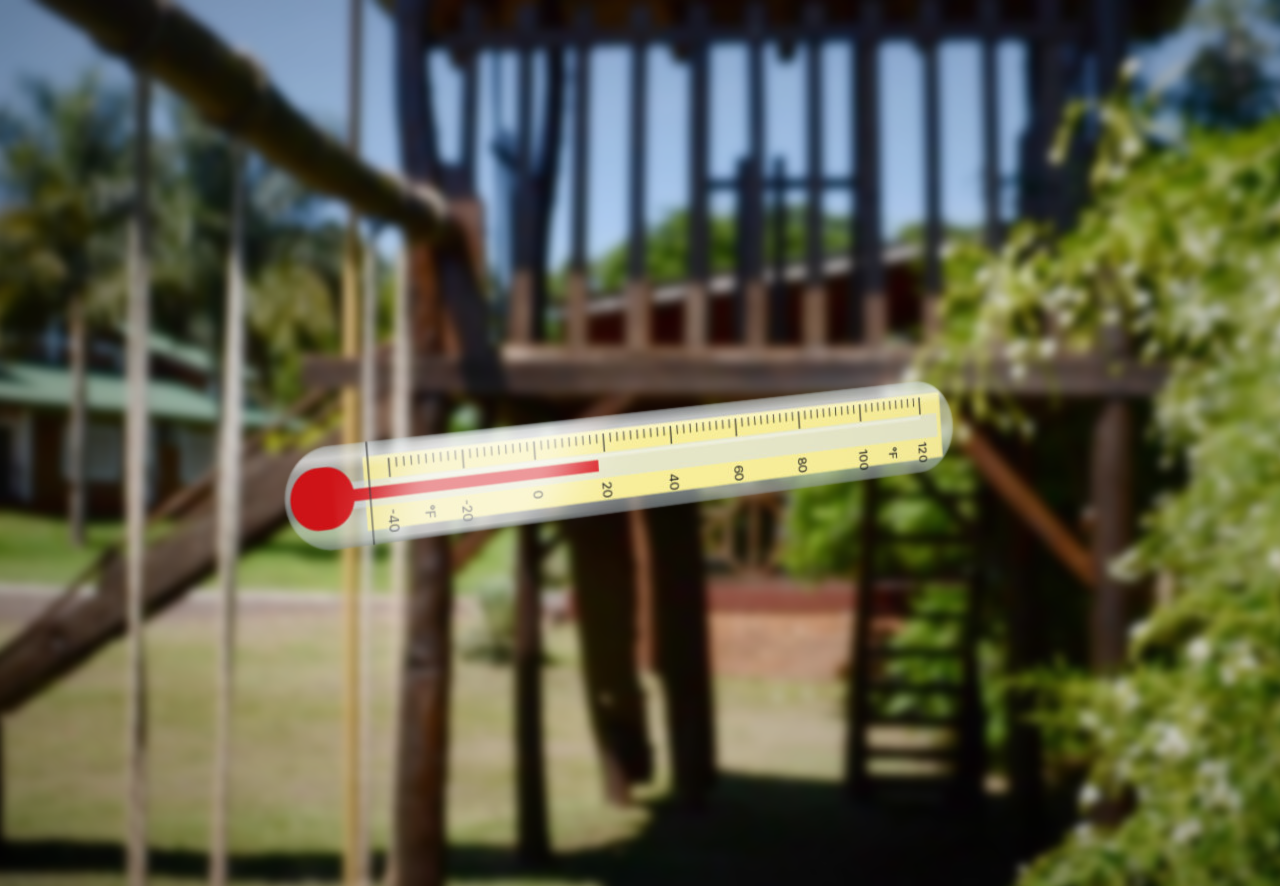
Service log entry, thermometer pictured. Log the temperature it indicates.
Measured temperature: 18 °F
